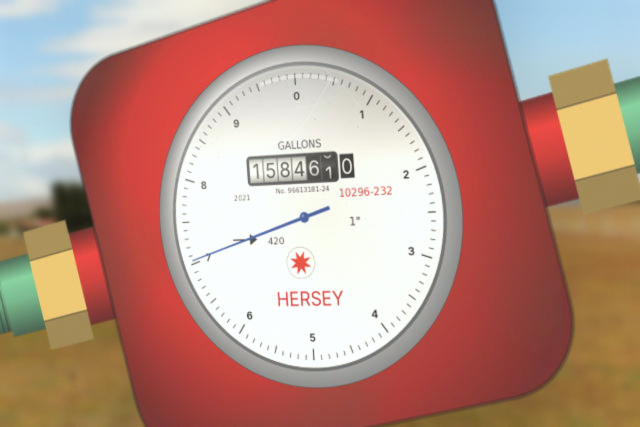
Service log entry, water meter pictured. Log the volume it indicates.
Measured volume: 1584607.0 gal
